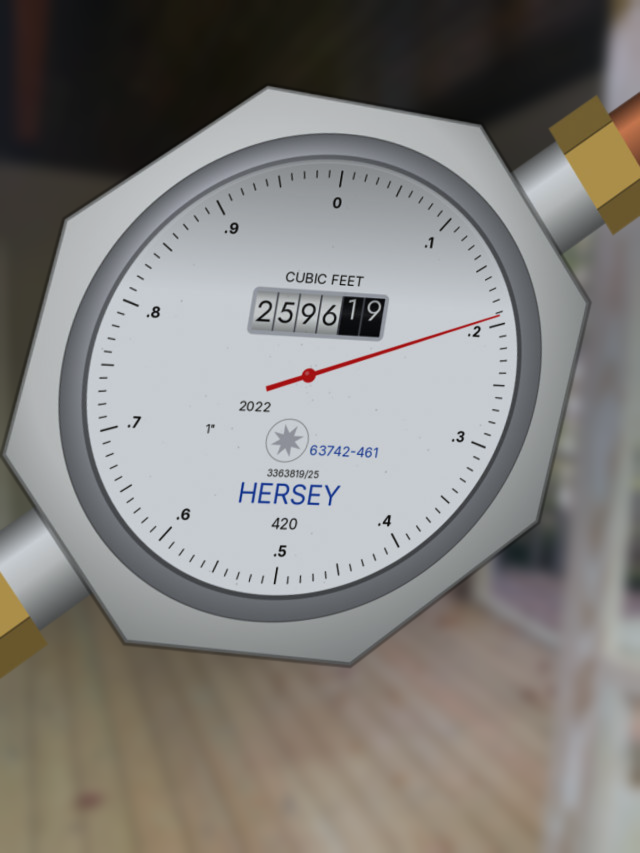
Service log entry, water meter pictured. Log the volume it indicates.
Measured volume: 259619.19 ft³
